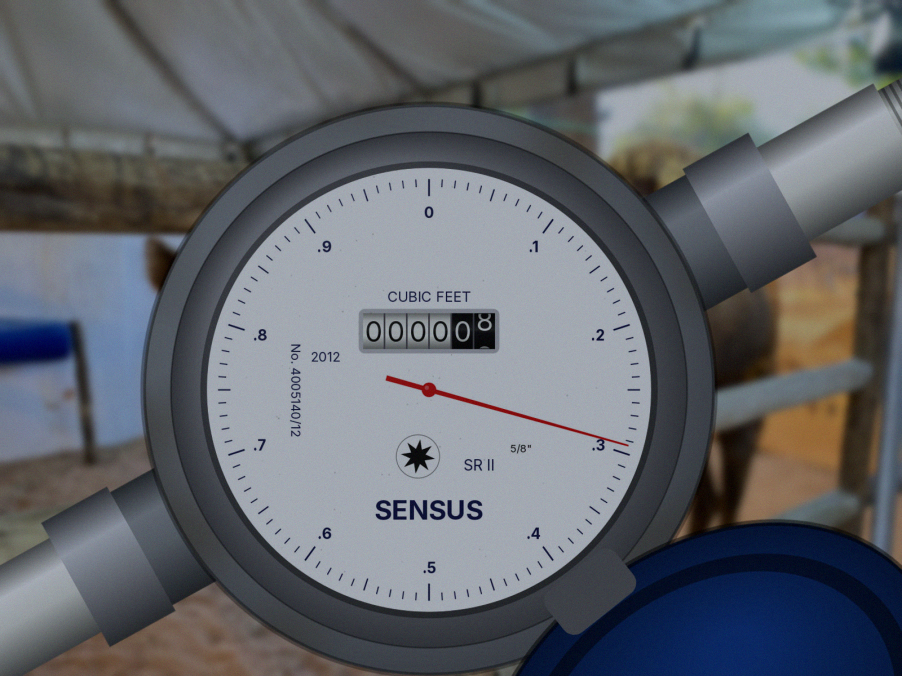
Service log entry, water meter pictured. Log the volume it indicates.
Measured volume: 8.29 ft³
